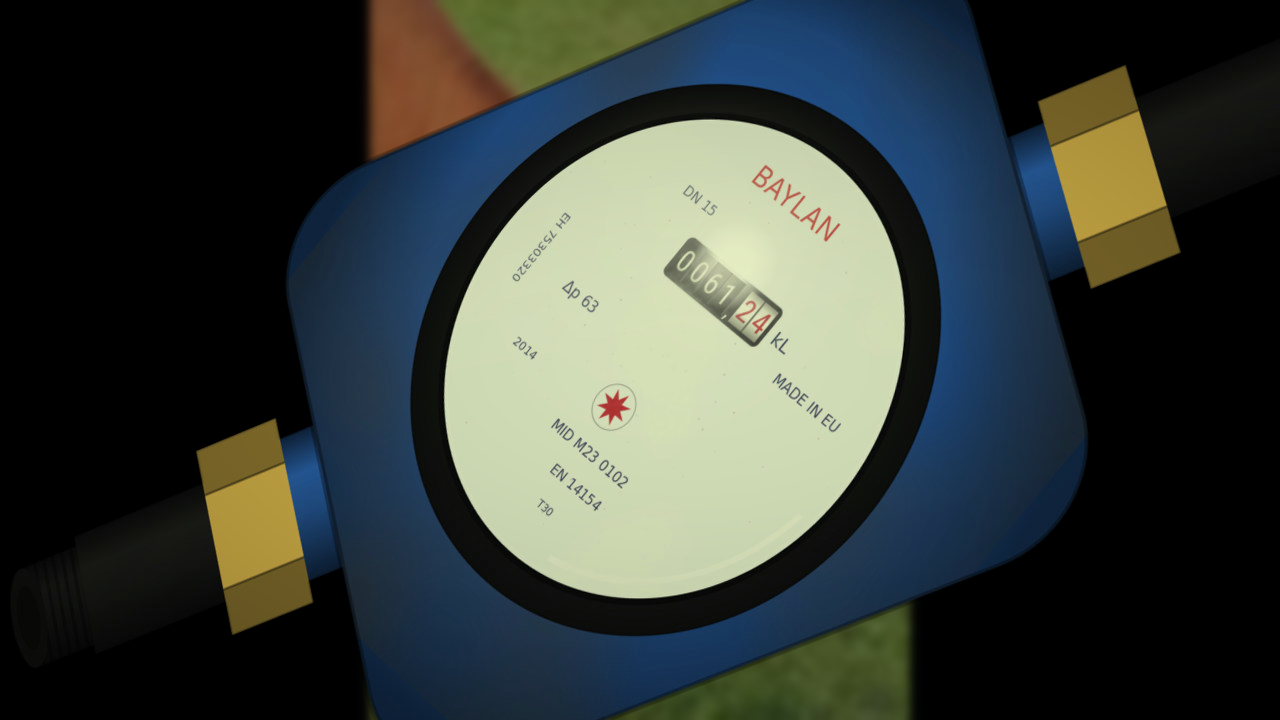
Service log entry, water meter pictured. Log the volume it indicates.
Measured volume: 61.24 kL
